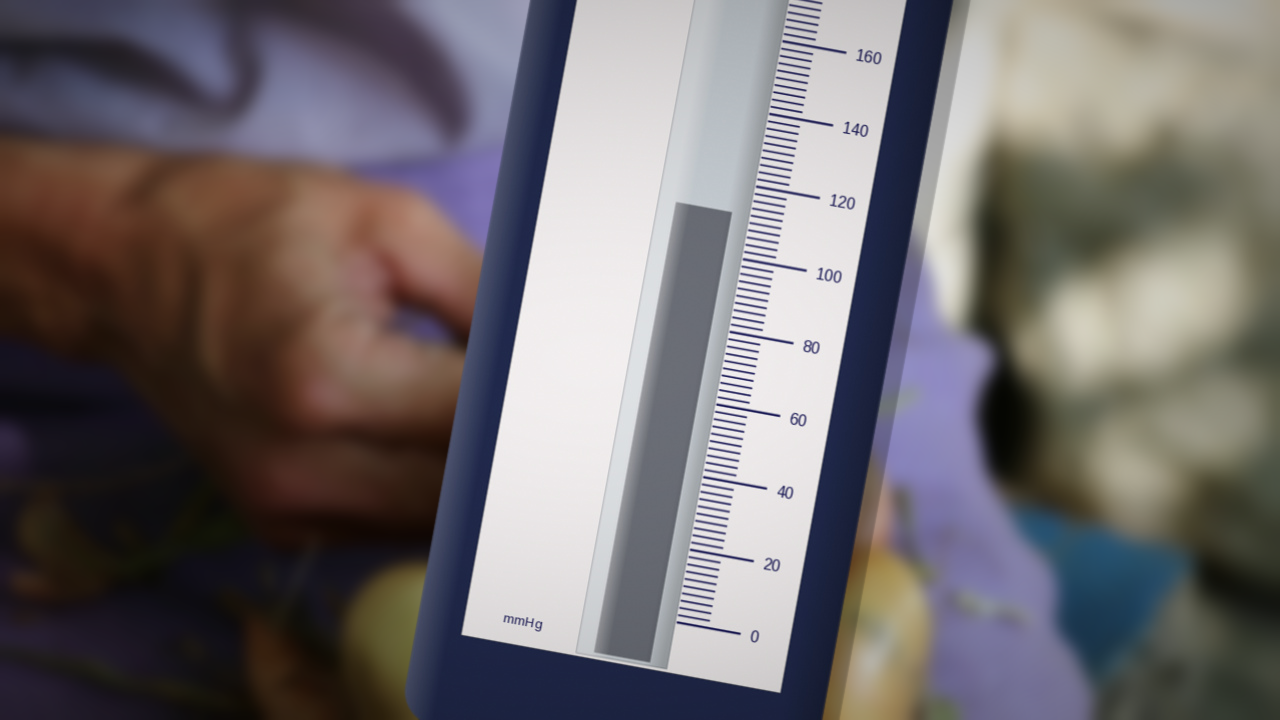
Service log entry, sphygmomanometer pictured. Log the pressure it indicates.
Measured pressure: 112 mmHg
